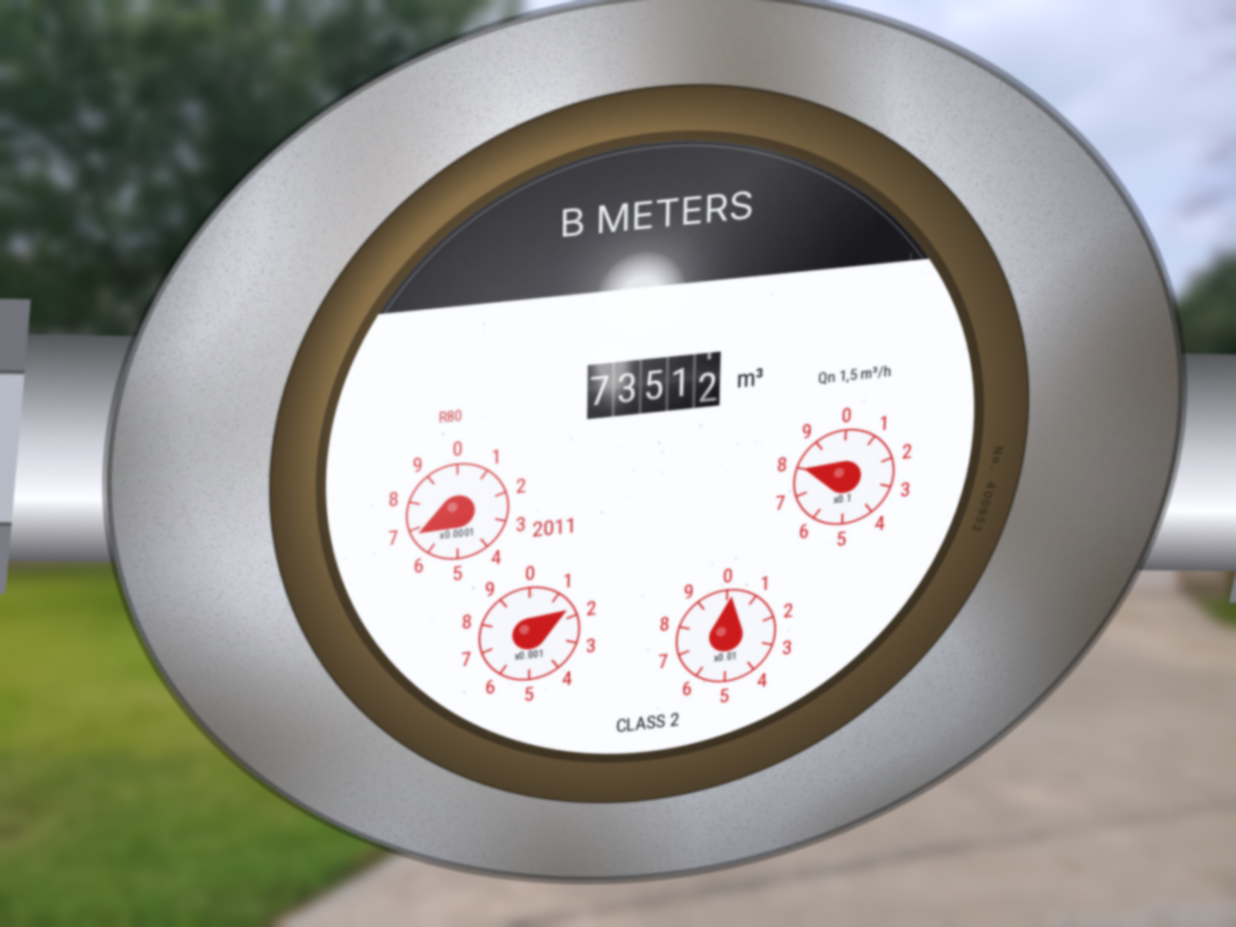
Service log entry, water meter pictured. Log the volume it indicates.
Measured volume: 73511.8016 m³
